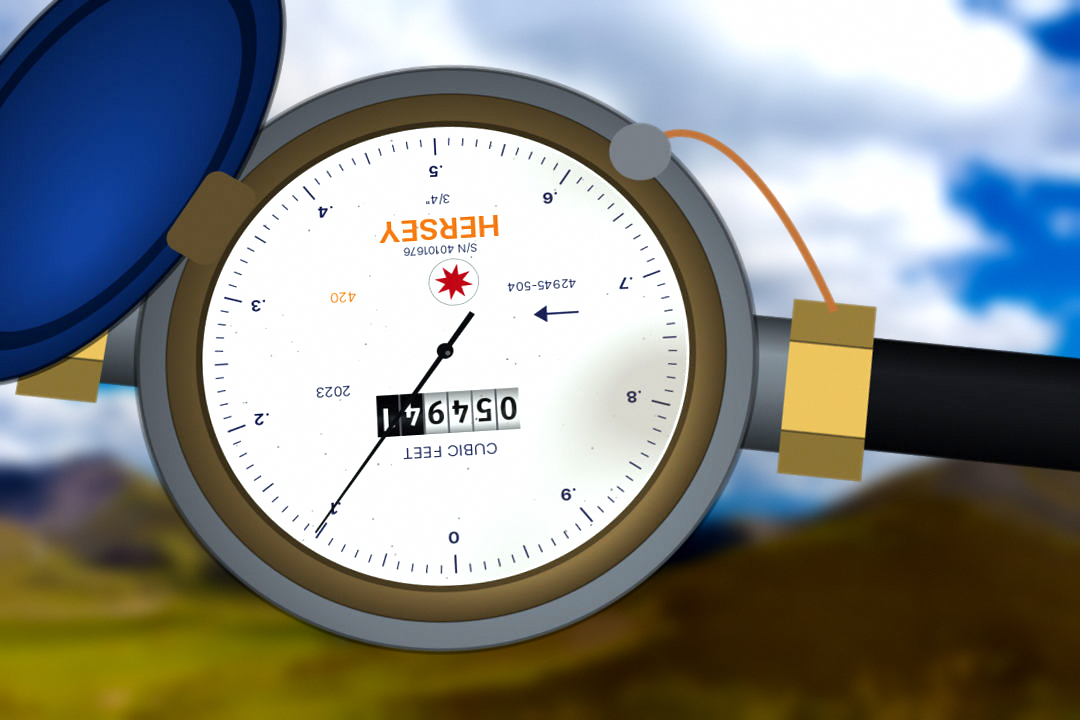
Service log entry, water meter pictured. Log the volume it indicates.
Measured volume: 54941.10 ft³
